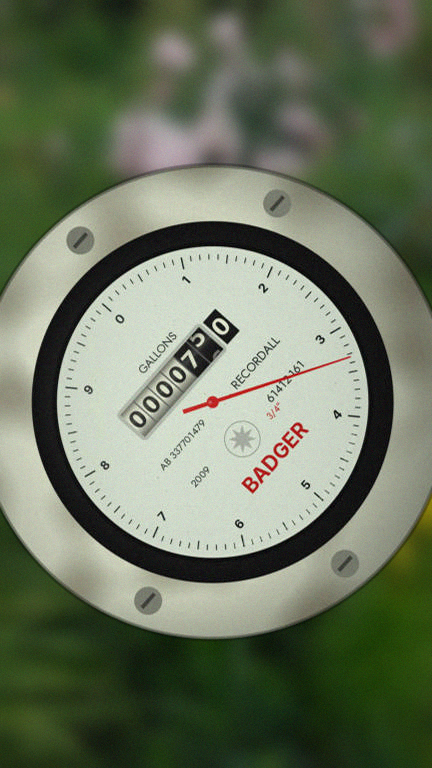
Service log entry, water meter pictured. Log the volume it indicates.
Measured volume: 753.3 gal
